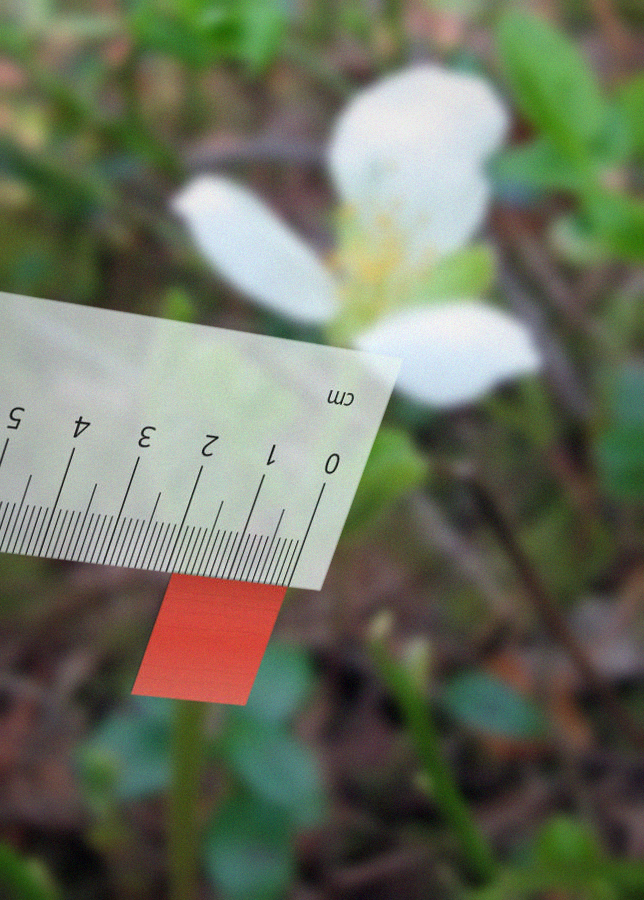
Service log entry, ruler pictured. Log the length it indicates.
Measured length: 1.9 cm
